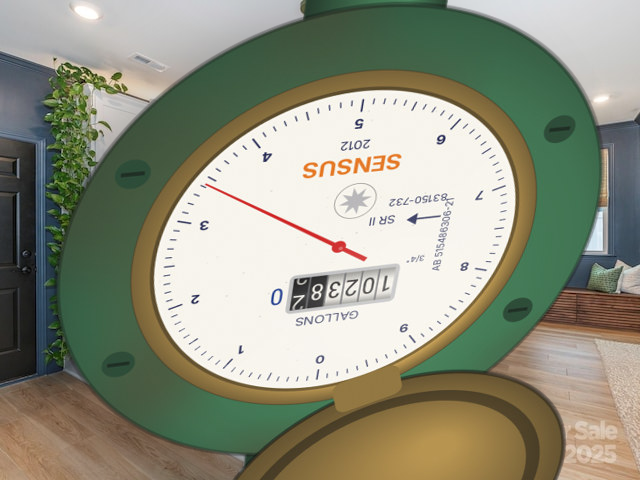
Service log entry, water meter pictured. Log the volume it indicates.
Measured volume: 1023823.4 gal
